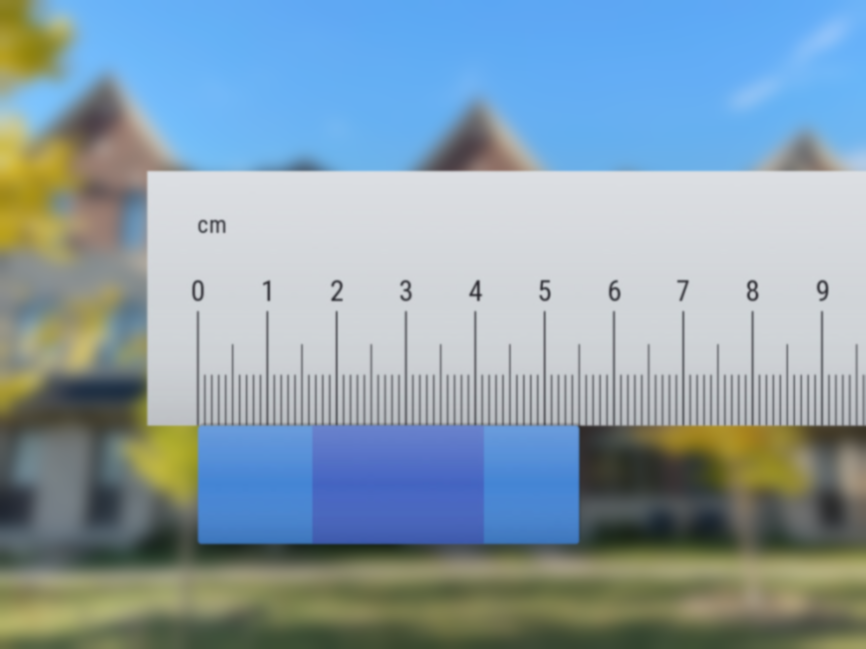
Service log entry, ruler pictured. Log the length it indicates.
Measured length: 5.5 cm
